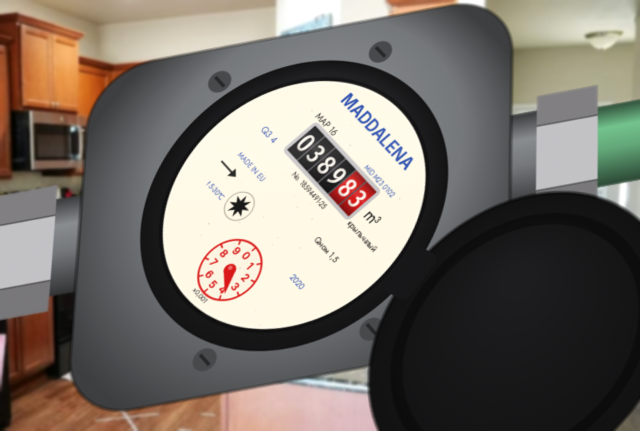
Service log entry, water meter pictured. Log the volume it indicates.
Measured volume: 389.833 m³
